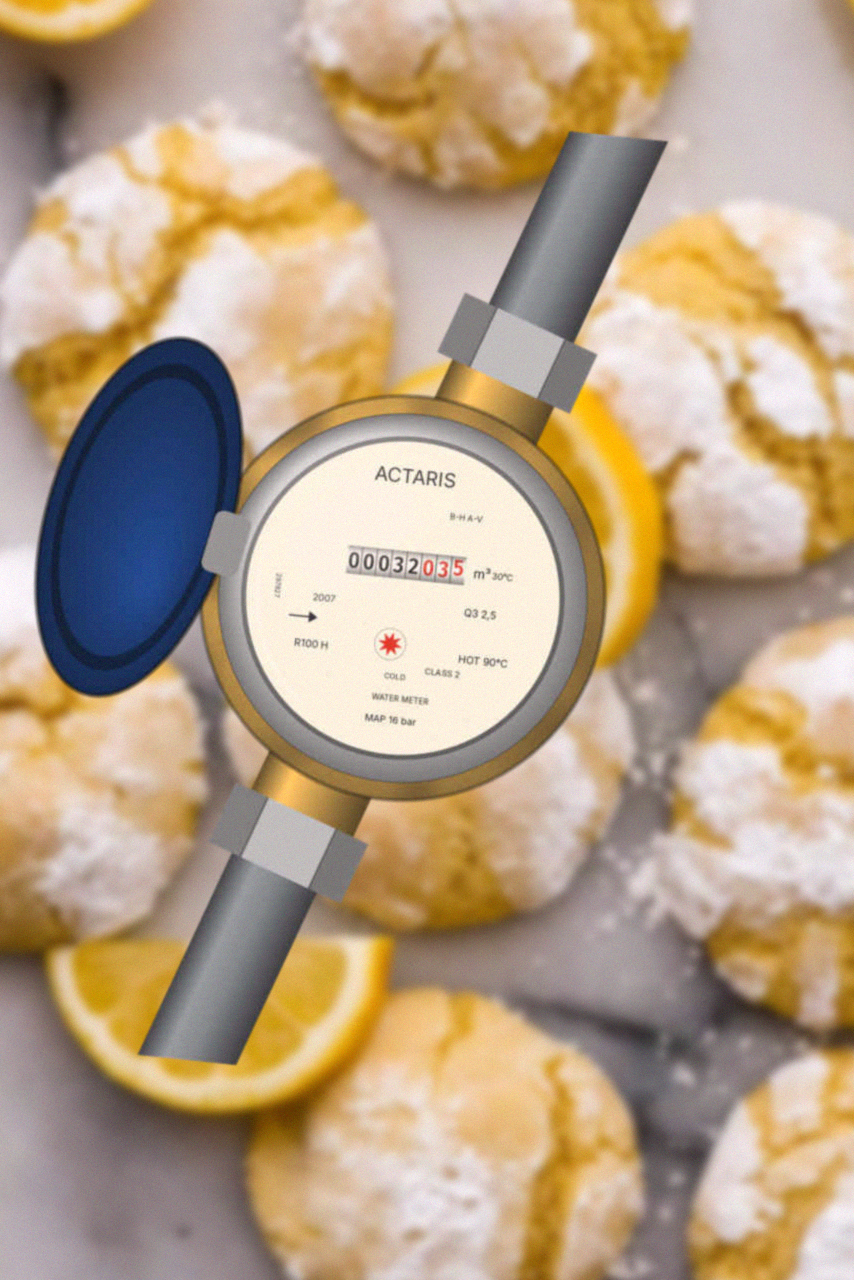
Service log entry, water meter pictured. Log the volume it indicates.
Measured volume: 32.035 m³
